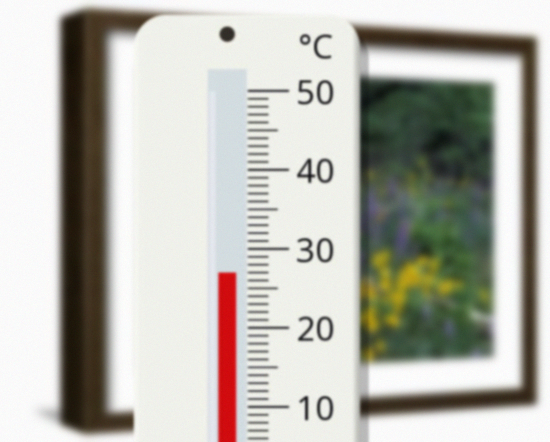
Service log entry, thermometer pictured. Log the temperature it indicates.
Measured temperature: 27 °C
